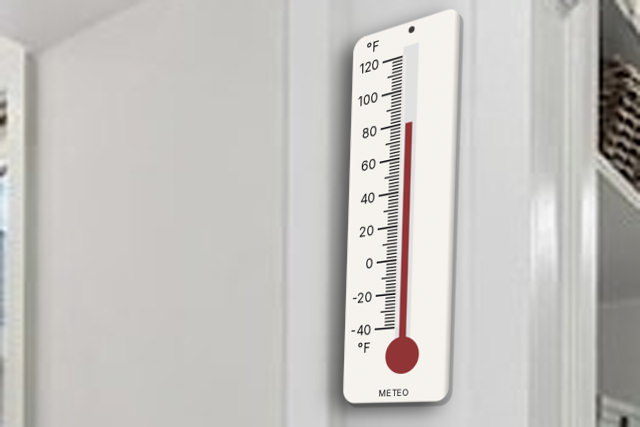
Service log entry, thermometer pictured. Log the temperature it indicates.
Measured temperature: 80 °F
